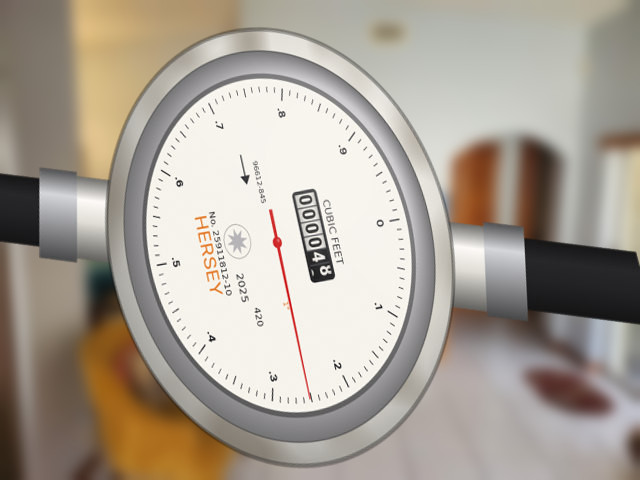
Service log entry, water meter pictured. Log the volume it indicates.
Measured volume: 48.25 ft³
